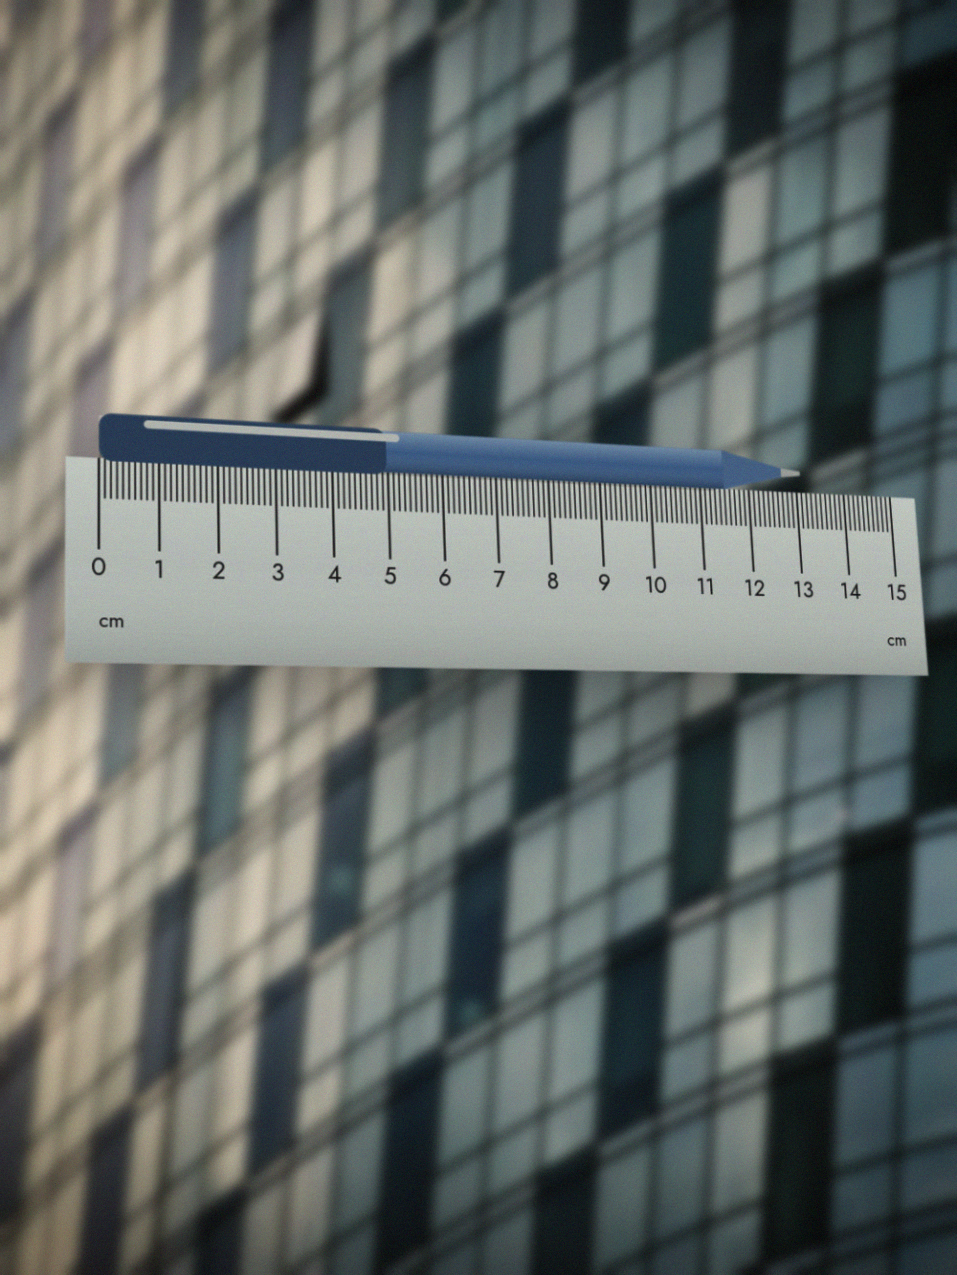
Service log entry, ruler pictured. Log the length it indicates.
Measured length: 13.1 cm
